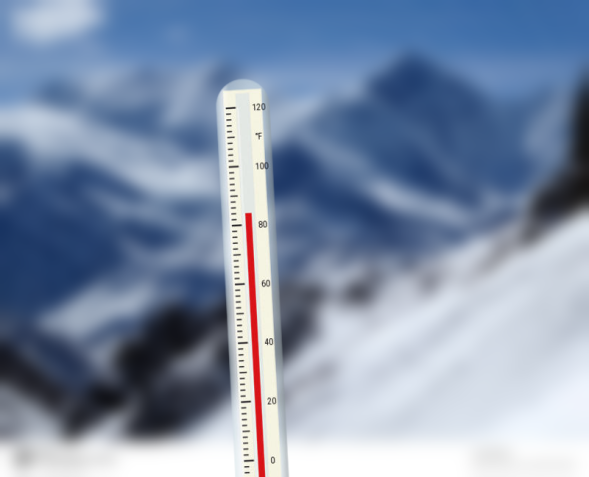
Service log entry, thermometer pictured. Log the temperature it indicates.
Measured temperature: 84 °F
